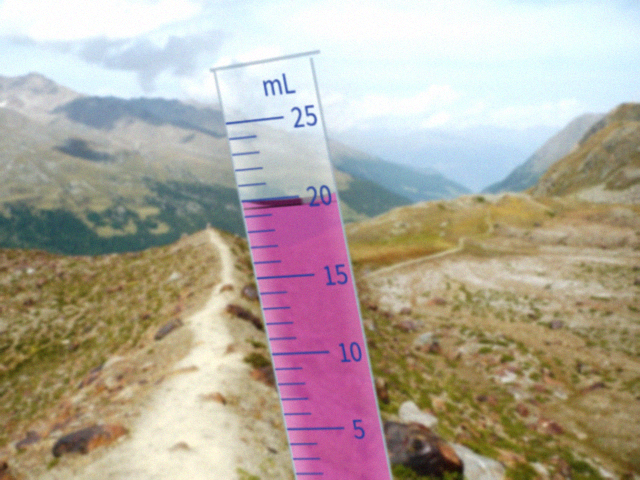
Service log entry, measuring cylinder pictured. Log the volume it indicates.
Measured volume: 19.5 mL
